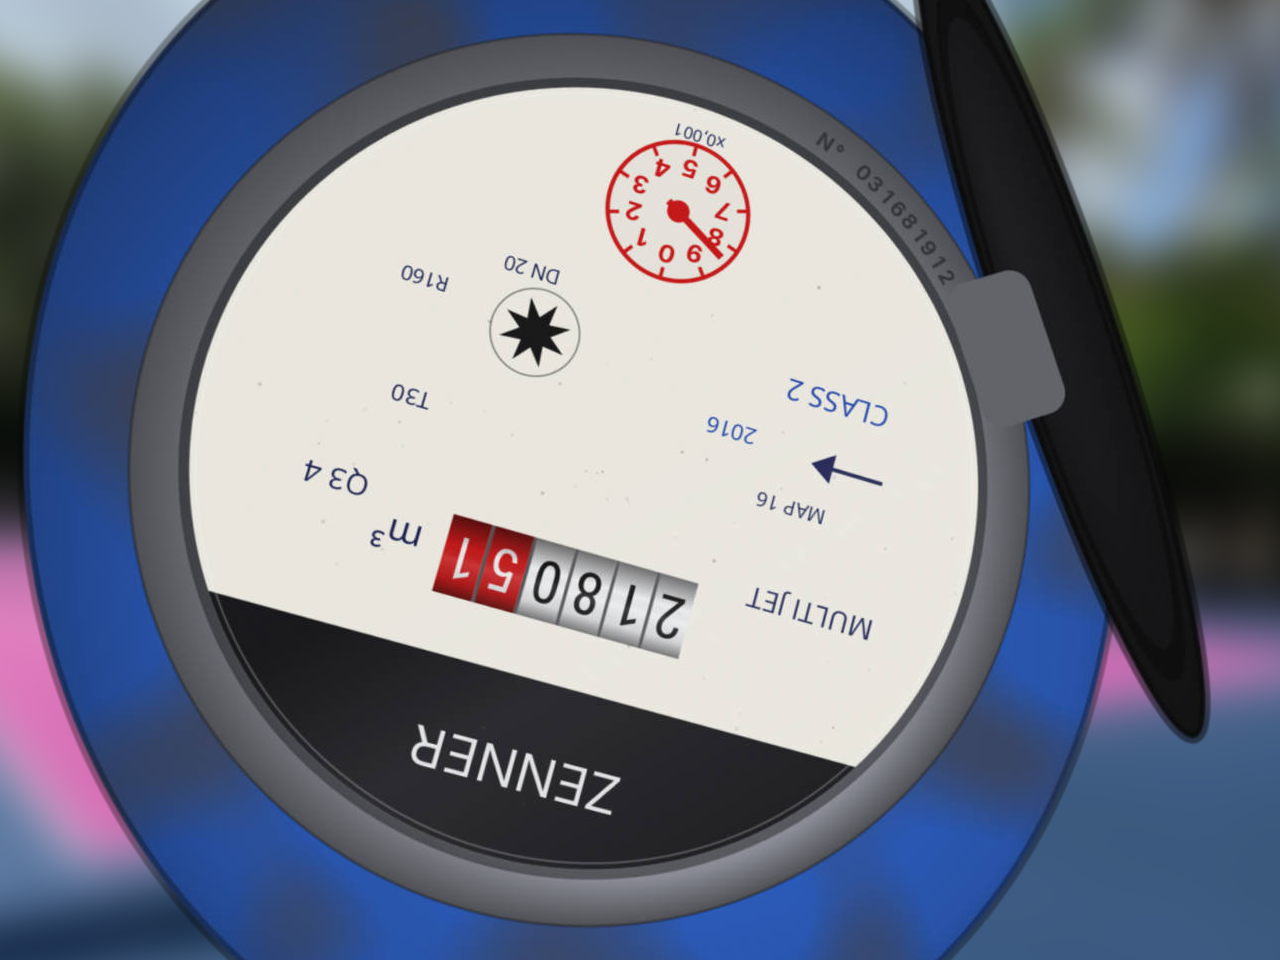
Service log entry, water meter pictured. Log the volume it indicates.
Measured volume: 2180.518 m³
